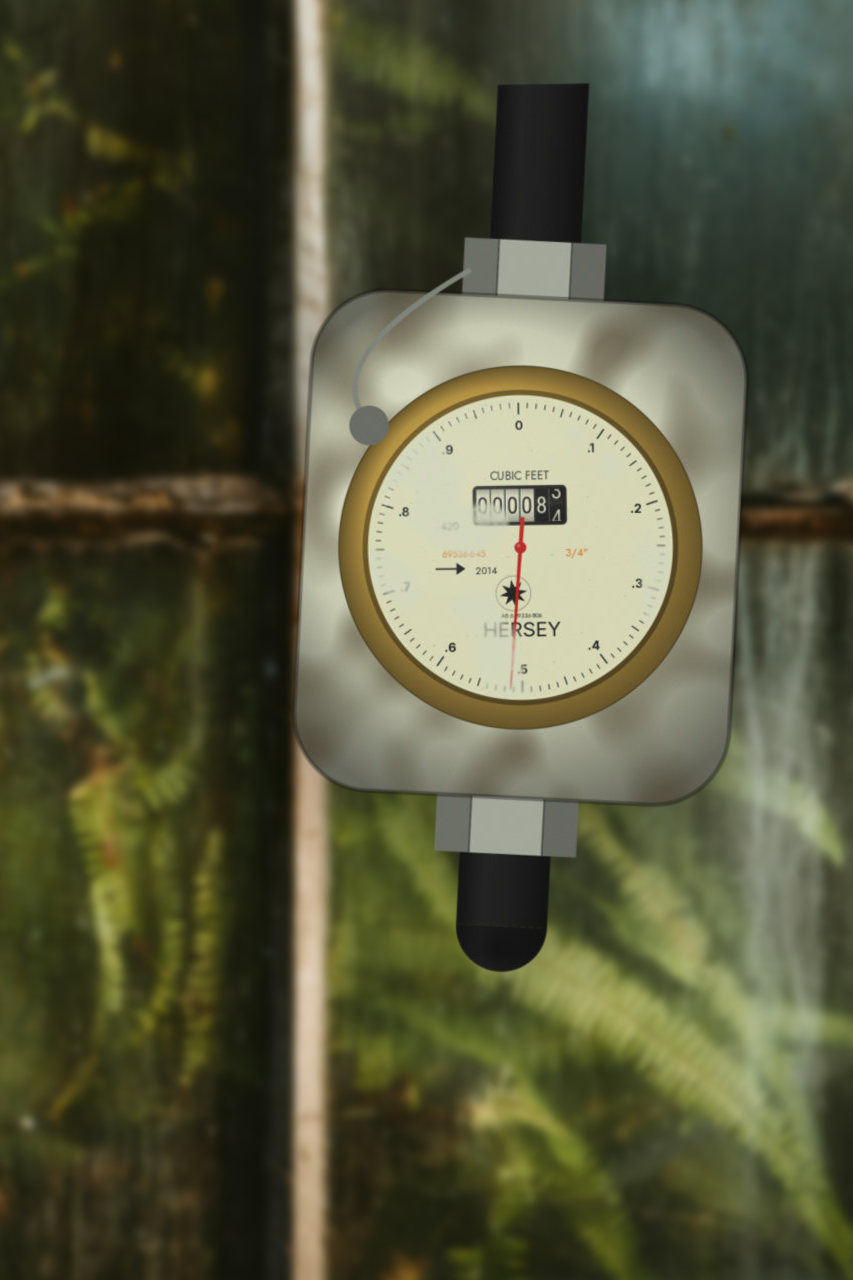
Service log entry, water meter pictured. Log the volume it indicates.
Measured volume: 83.51 ft³
